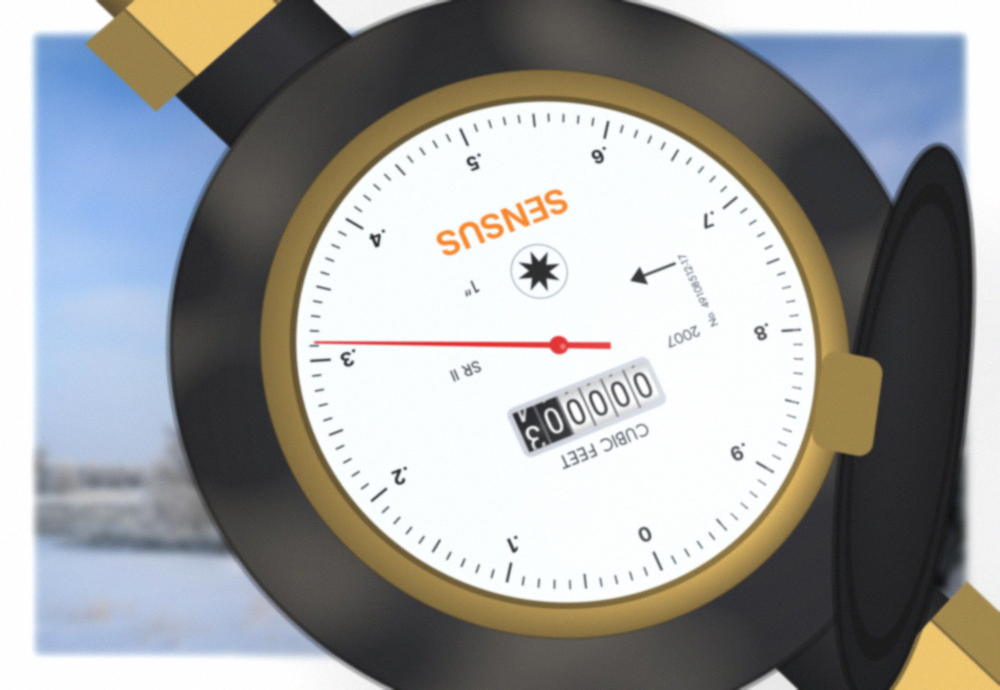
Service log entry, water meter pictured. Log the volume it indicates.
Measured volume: 3.31 ft³
